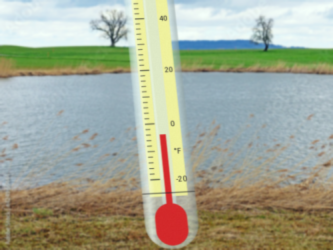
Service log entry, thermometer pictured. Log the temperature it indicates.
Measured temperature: -4 °F
